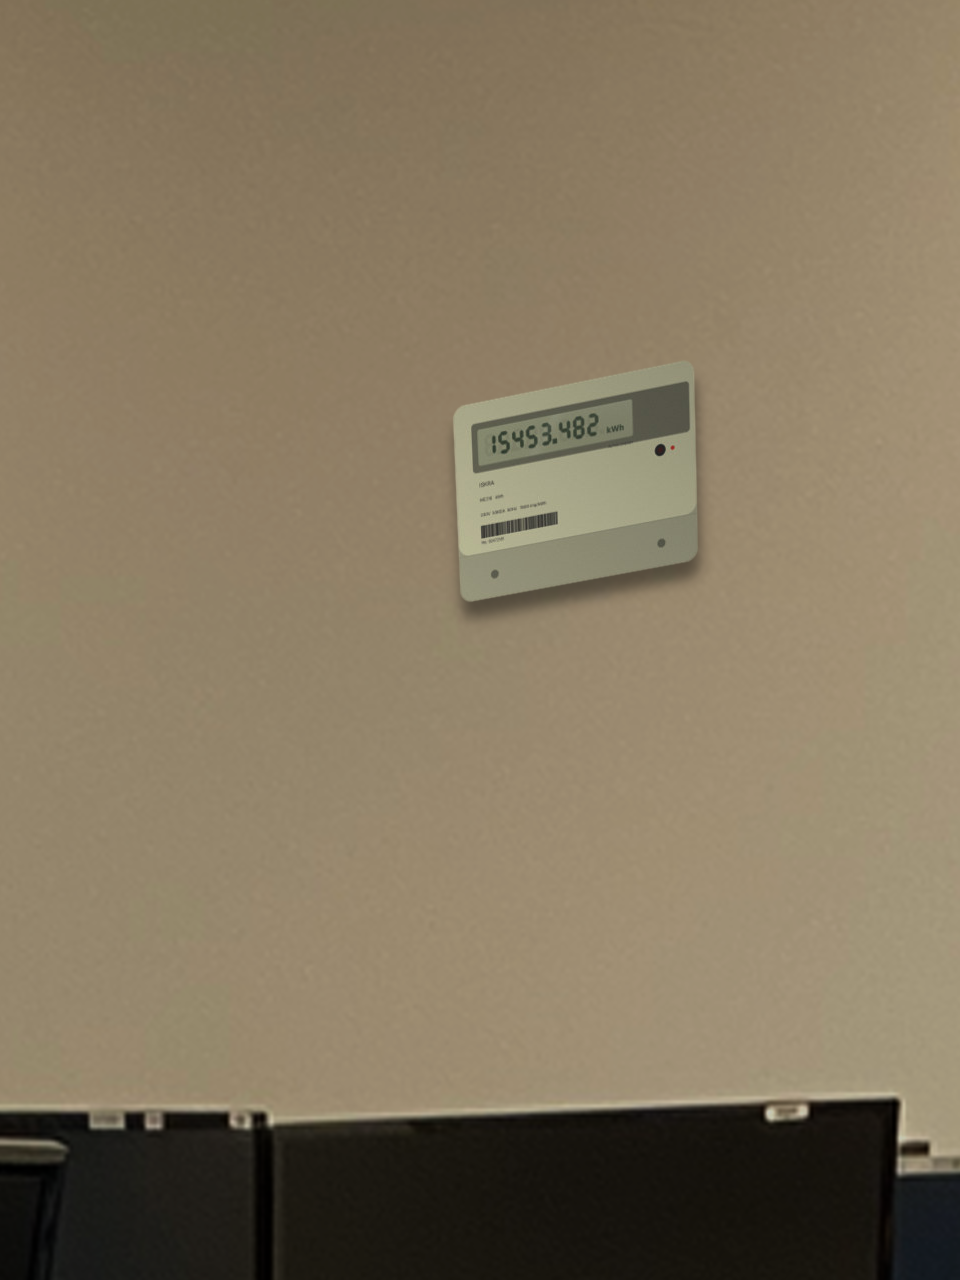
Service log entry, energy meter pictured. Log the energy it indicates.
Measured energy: 15453.482 kWh
